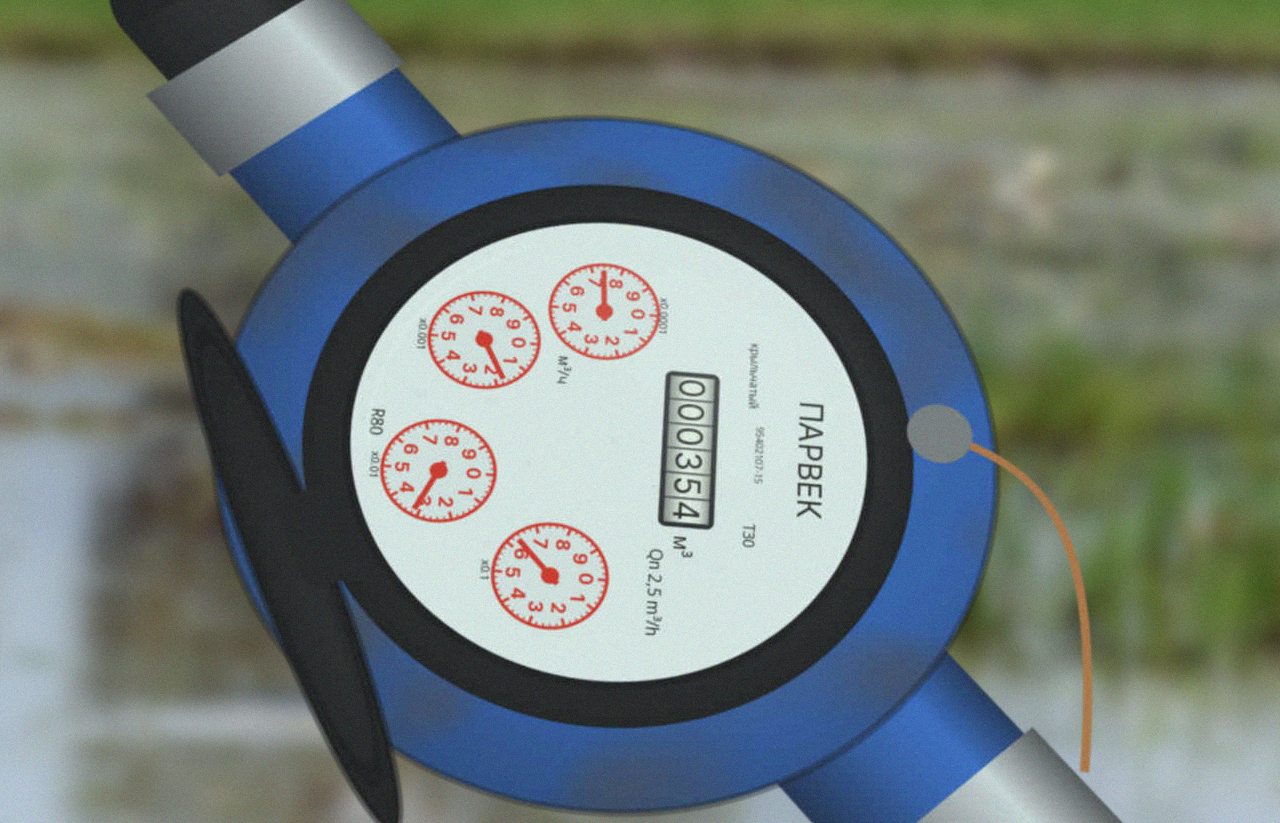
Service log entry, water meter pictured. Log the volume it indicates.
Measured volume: 354.6317 m³
